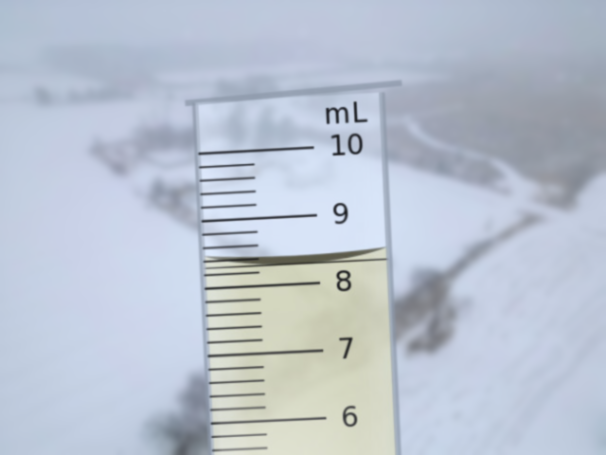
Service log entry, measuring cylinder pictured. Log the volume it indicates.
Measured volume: 8.3 mL
